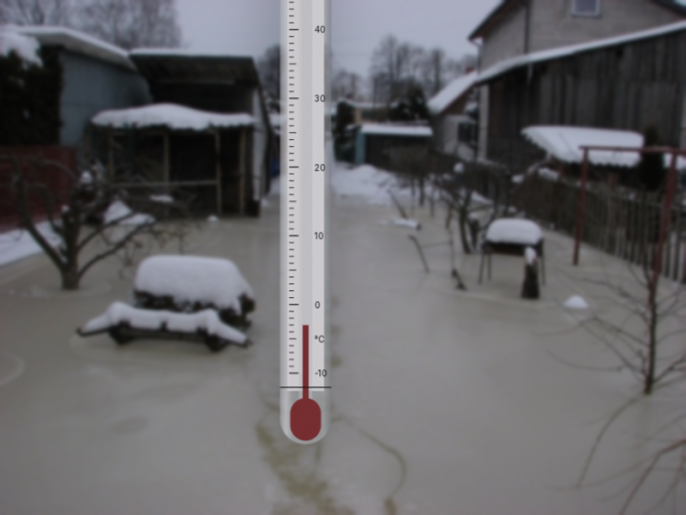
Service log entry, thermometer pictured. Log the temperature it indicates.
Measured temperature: -3 °C
